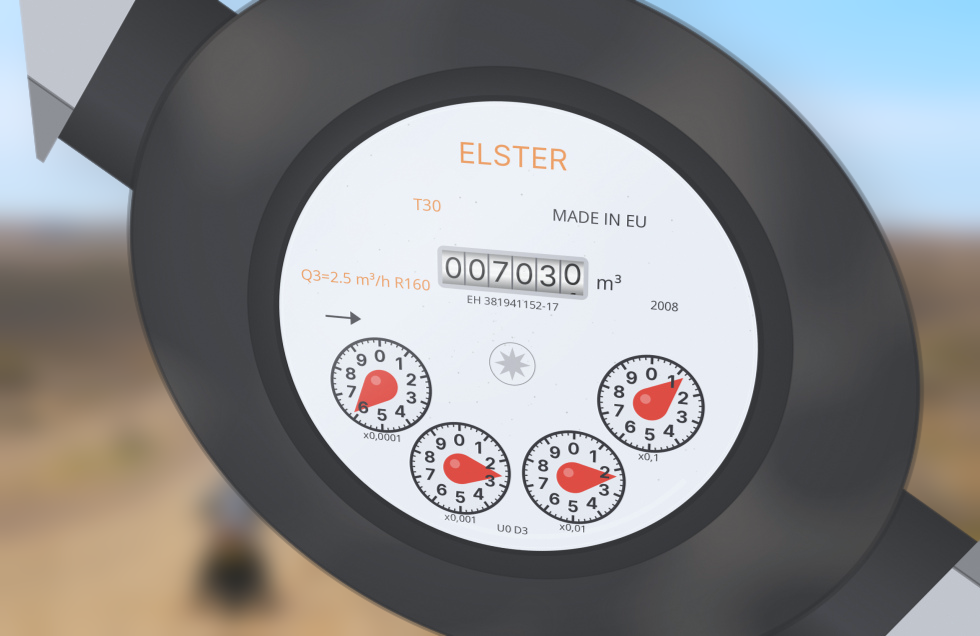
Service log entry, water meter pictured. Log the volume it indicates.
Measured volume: 7030.1226 m³
